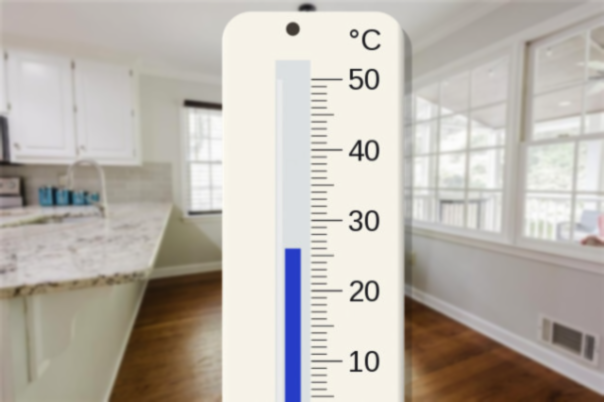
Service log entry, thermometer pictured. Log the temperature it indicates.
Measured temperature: 26 °C
